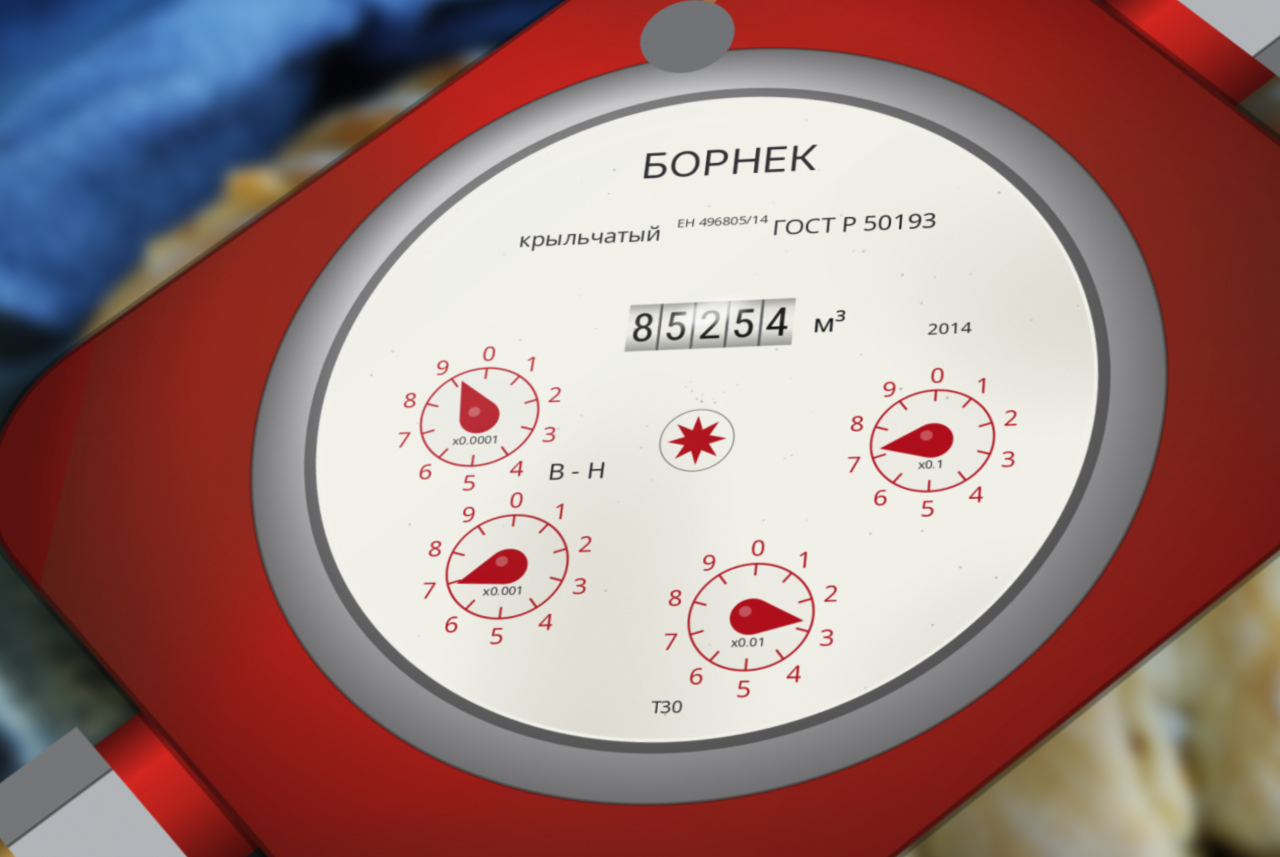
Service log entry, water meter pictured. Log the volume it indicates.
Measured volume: 85254.7269 m³
